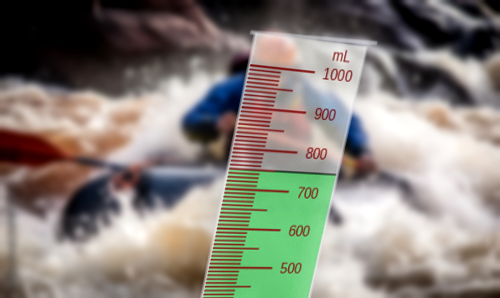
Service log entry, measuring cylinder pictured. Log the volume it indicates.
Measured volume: 750 mL
